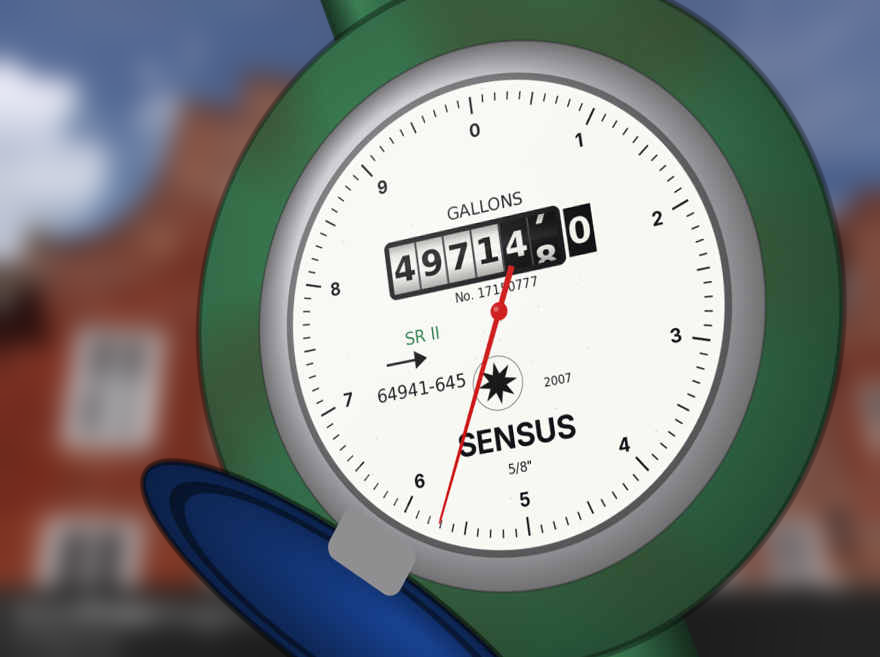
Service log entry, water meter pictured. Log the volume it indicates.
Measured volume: 4971475.7 gal
